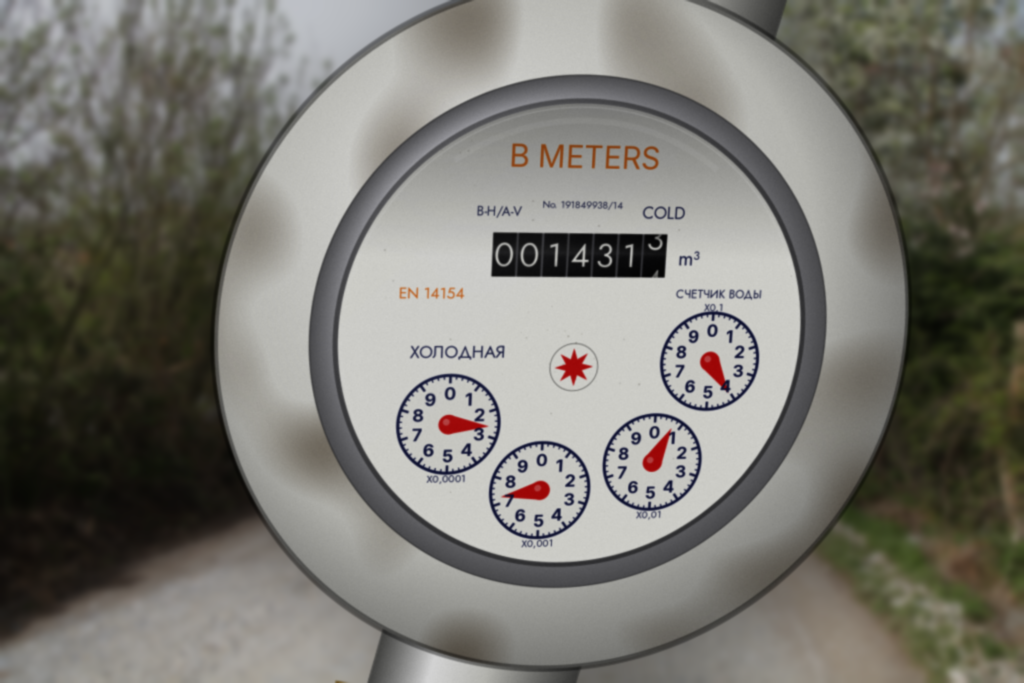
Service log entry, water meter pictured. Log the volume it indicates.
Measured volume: 14313.4072 m³
